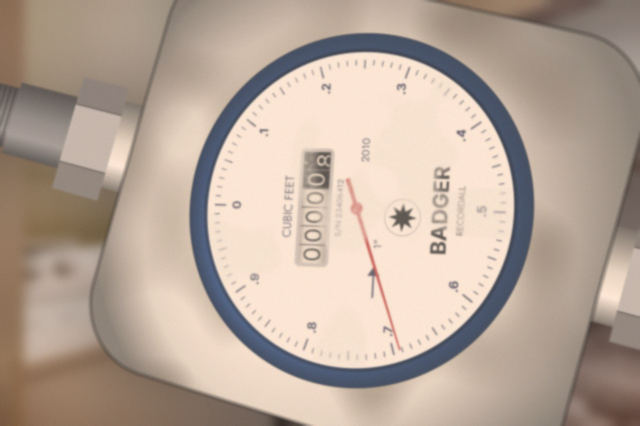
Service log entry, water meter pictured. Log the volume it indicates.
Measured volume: 7.69 ft³
